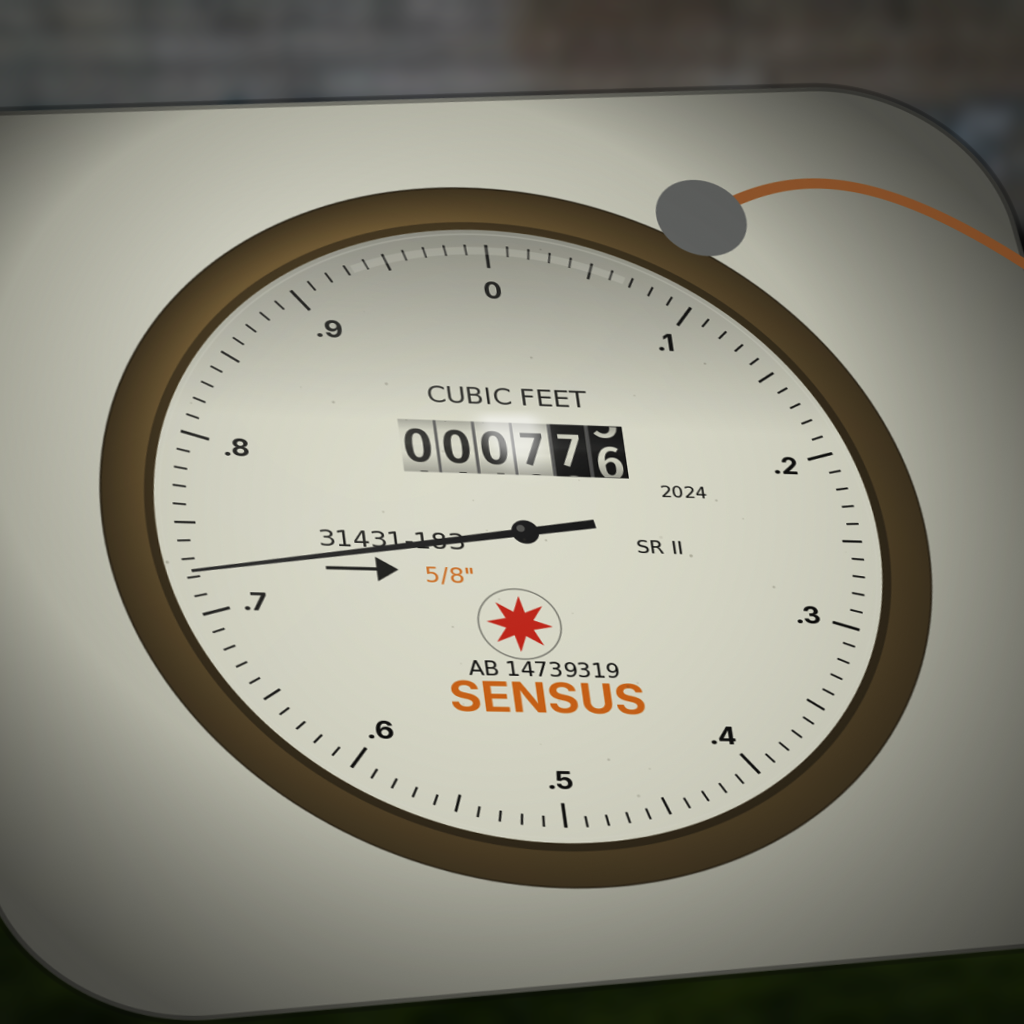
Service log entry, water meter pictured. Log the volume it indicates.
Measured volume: 775.72 ft³
